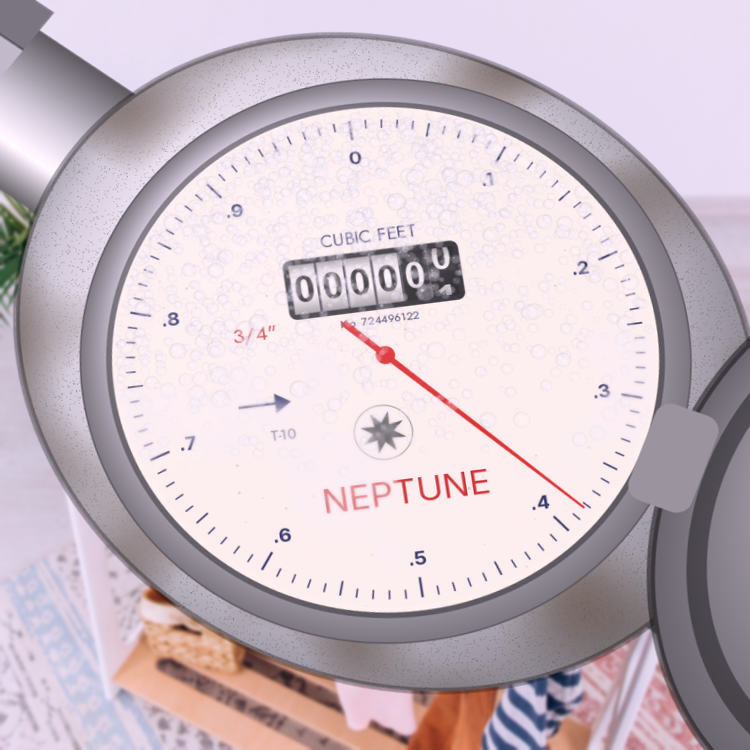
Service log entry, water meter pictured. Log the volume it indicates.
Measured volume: 0.38 ft³
